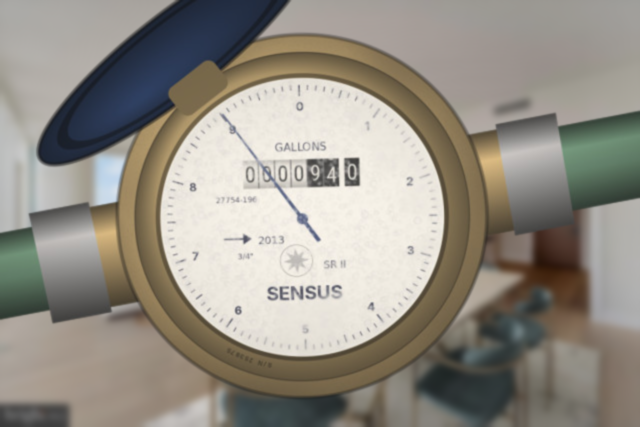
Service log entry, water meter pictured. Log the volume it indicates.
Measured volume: 939.0 gal
